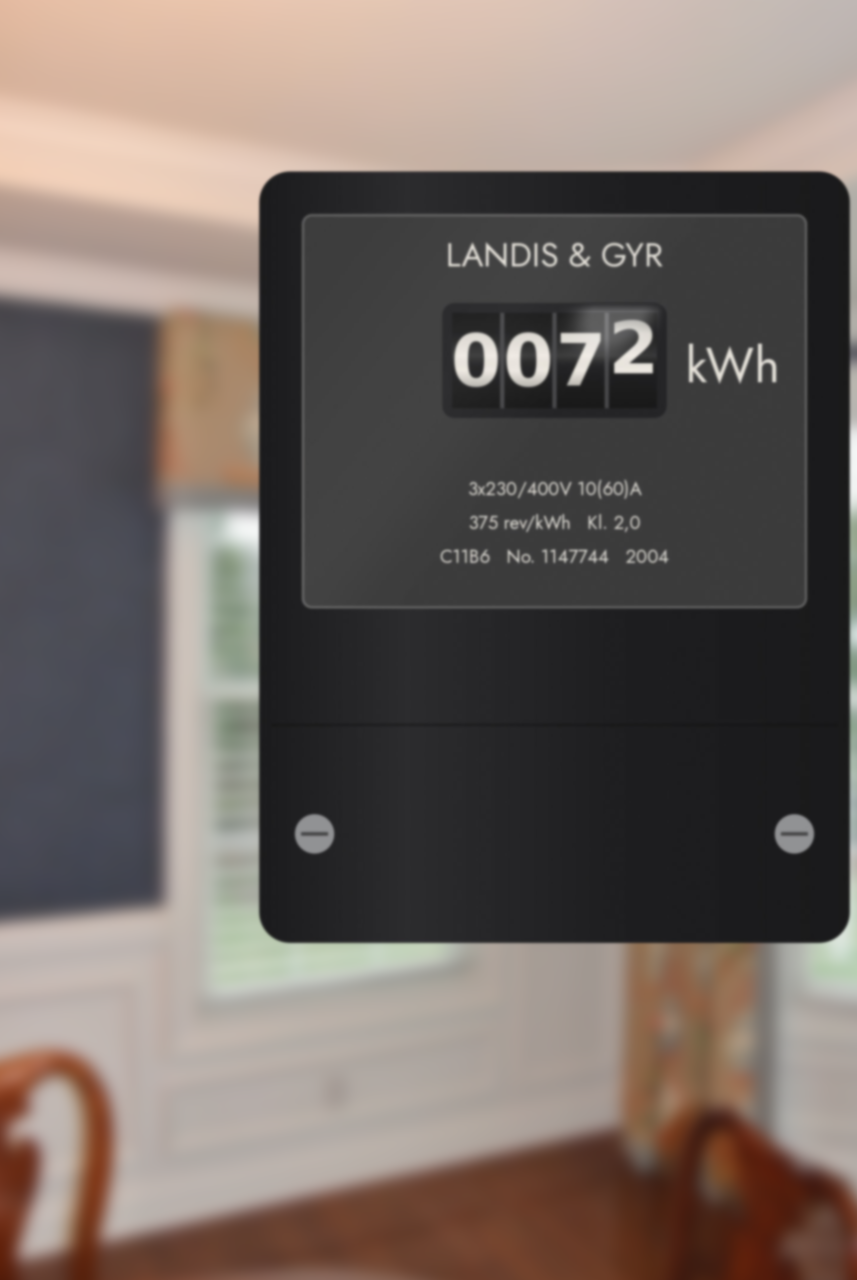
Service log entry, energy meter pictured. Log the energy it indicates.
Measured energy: 72 kWh
